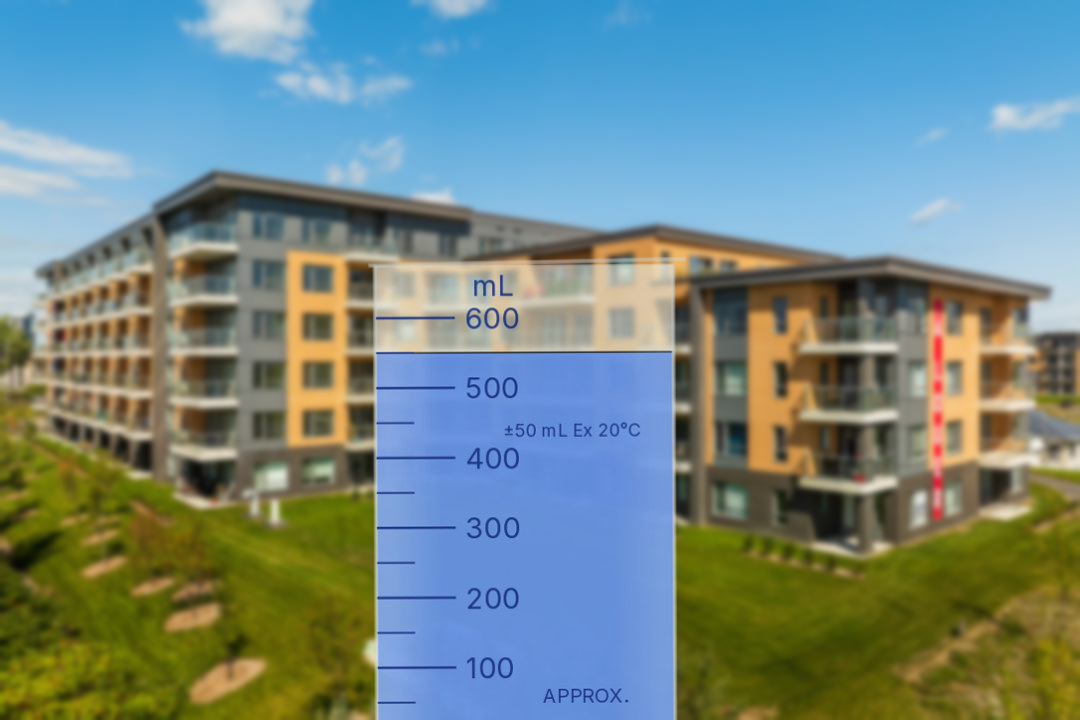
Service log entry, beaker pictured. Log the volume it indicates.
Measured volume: 550 mL
